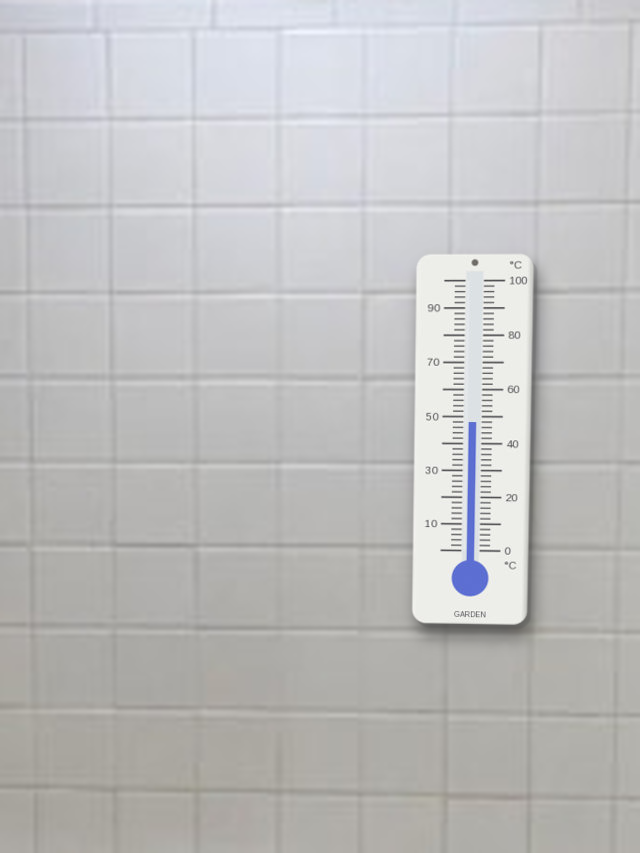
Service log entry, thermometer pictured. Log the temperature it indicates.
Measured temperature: 48 °C
